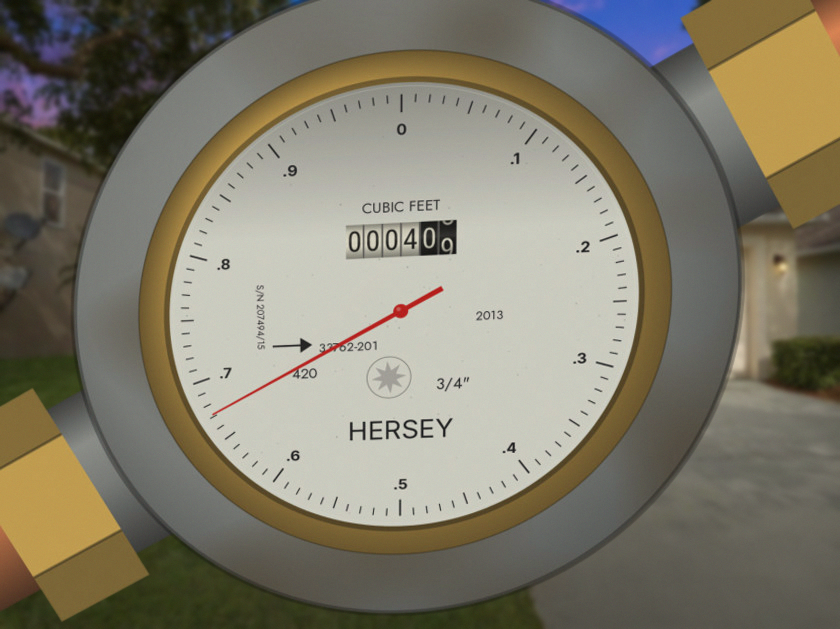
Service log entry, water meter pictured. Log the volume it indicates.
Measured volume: 408.67 ft³
